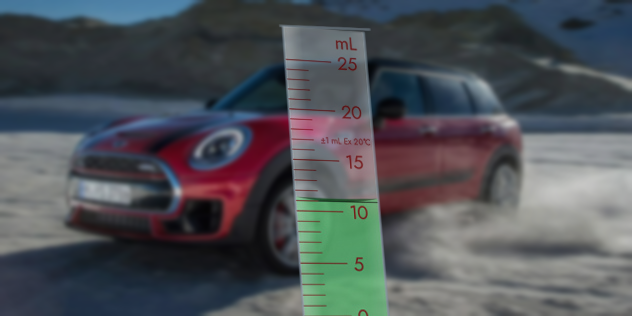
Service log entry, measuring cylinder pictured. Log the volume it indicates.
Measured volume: 11 mL
